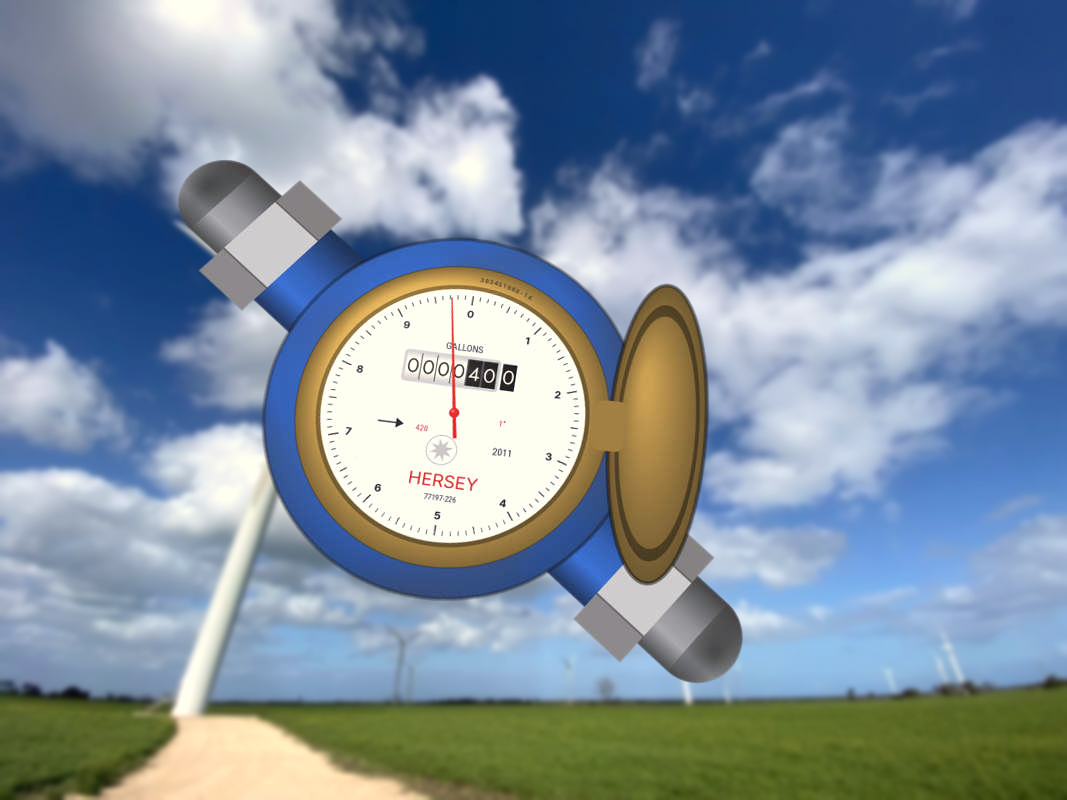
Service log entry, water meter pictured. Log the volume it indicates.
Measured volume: 399.7 gal
